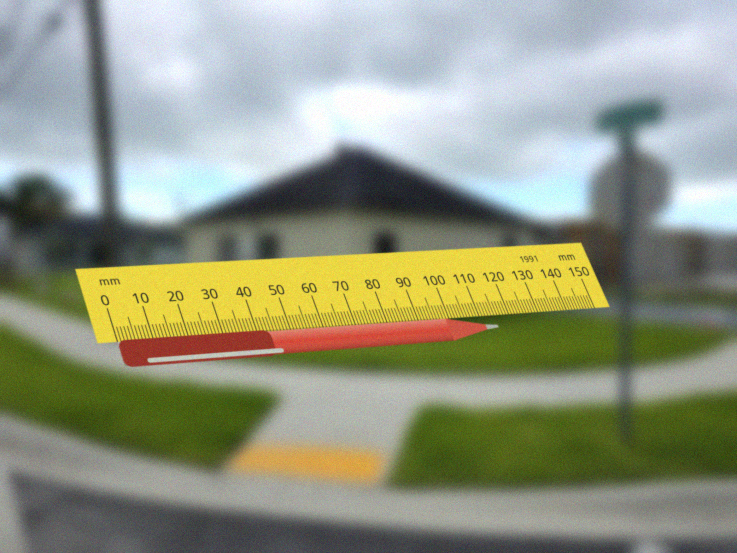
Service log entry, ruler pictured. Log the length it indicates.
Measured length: 115 mm
